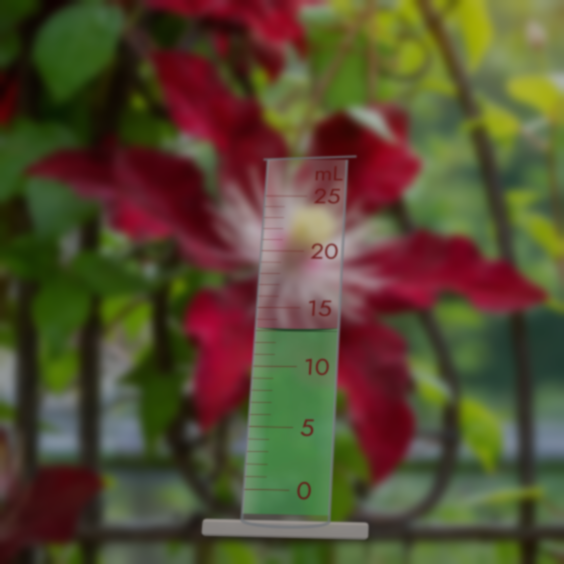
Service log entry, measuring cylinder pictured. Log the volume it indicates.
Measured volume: 13 mL
